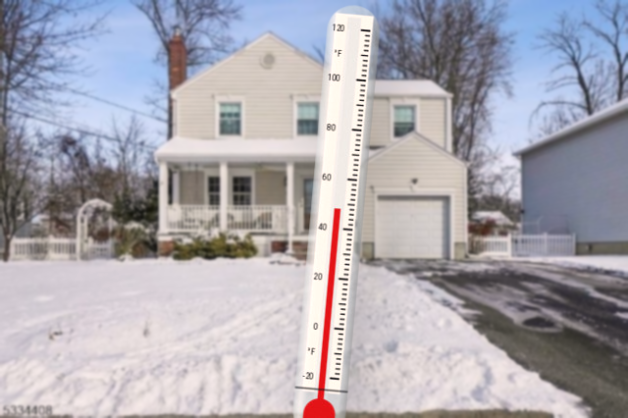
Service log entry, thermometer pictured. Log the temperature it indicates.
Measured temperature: 48 °F
